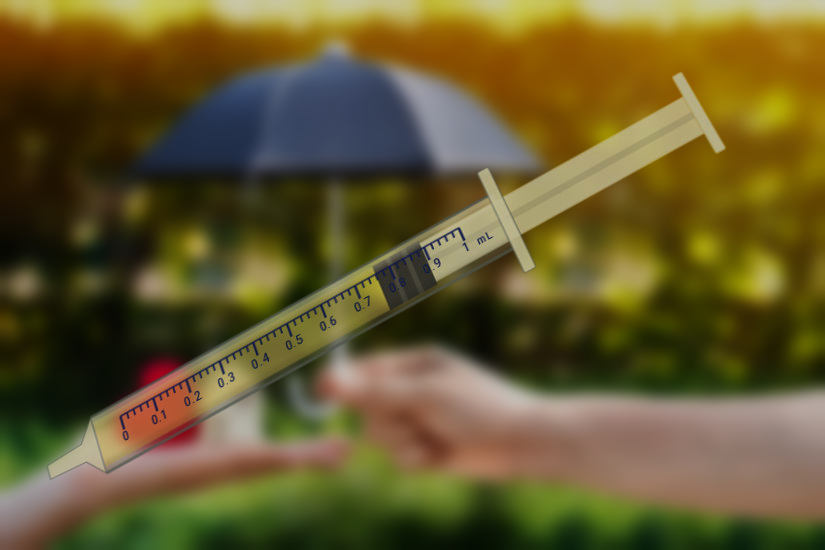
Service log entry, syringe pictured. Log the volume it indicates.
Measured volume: 0.76 mL
